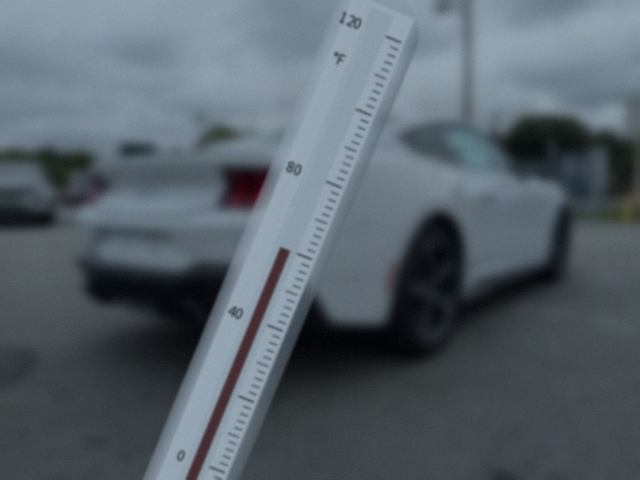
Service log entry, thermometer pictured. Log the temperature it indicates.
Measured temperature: 60 °F
